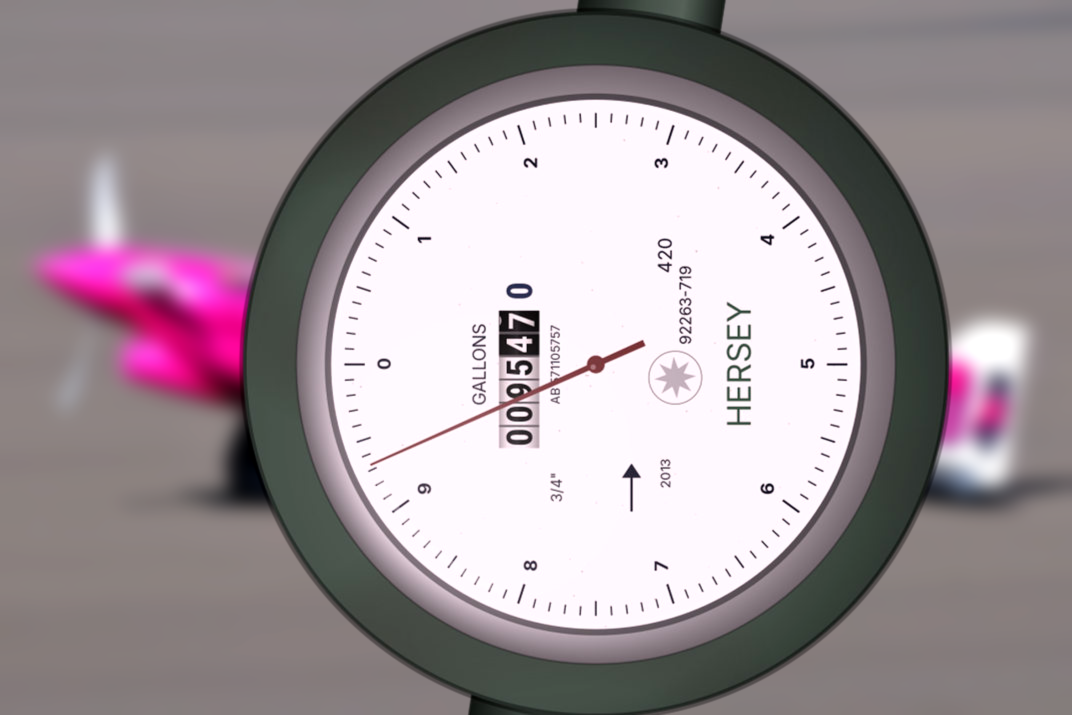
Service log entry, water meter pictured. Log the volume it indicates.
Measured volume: 95469.3 gal
